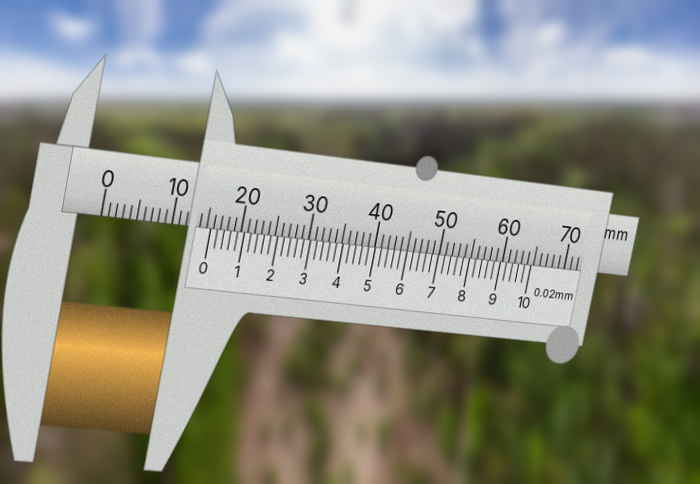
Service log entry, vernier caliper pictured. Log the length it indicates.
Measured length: 15.6 mm
